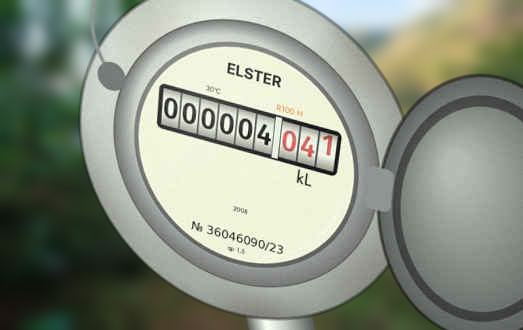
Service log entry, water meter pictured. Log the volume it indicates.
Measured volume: 4.041 kL
